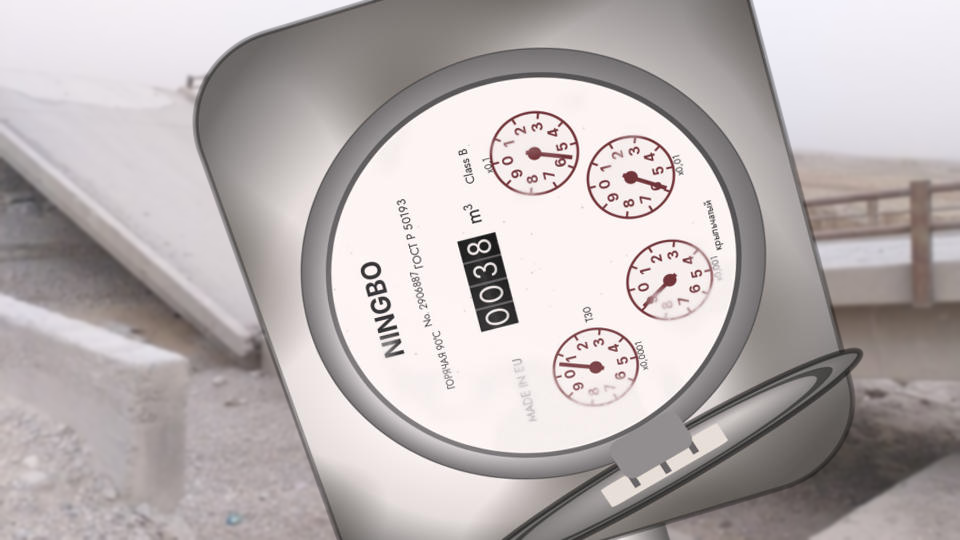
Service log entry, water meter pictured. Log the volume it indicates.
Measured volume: 38.5590 m³
